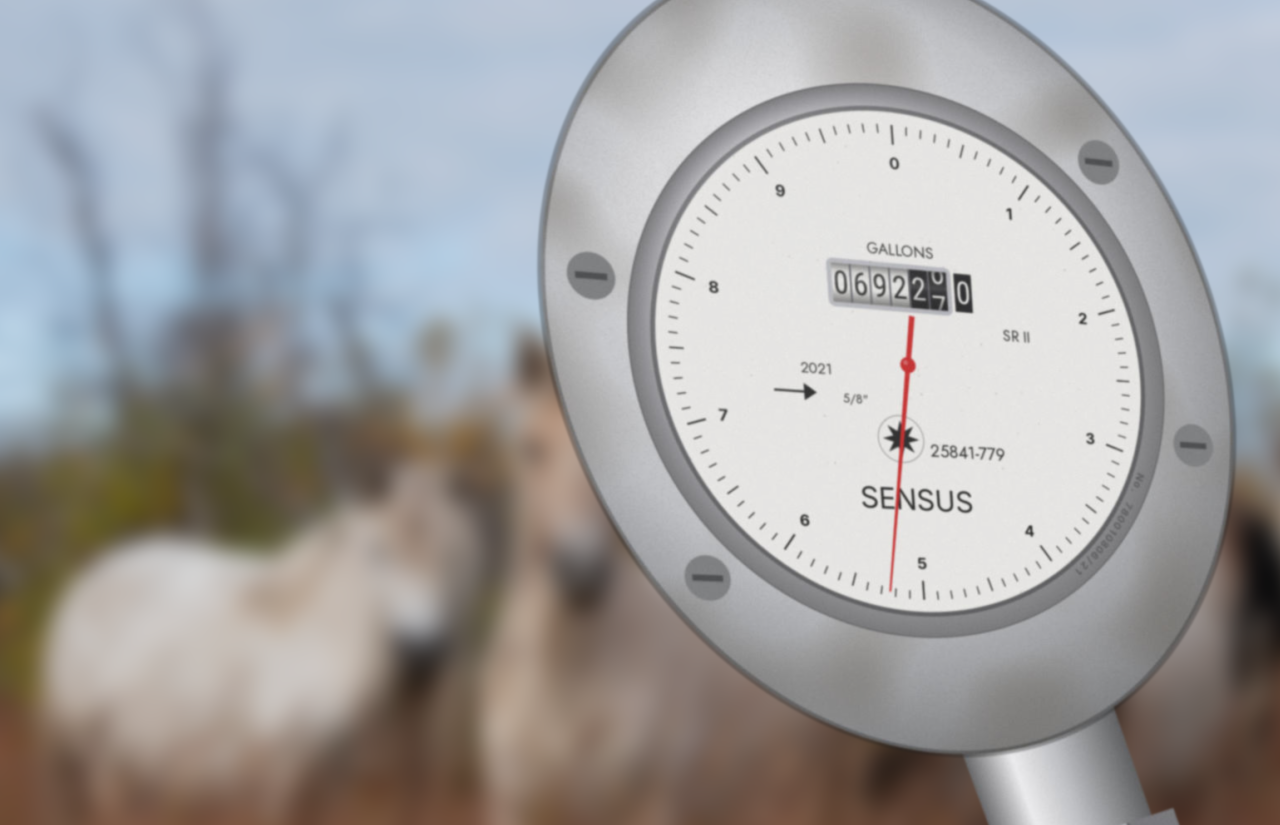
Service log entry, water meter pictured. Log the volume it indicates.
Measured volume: 692265.2 gal
